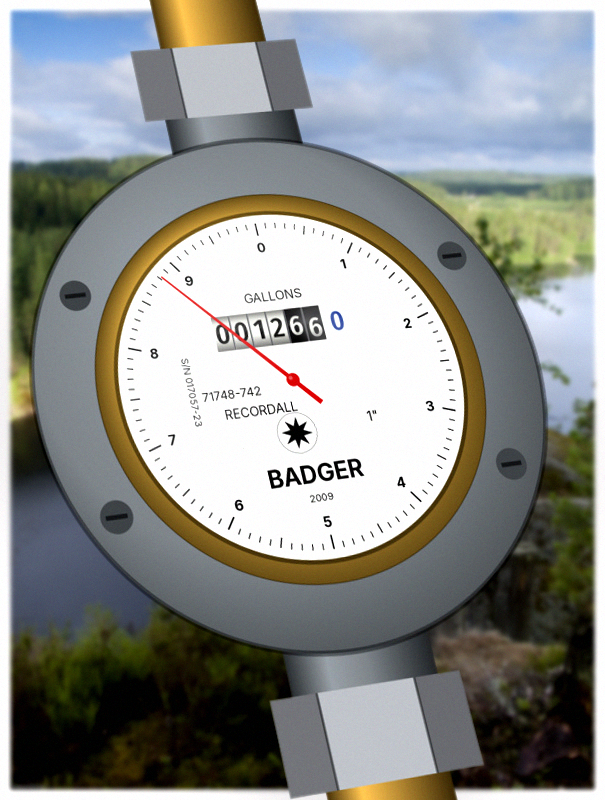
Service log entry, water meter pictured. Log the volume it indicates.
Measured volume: 12658.8 gal
